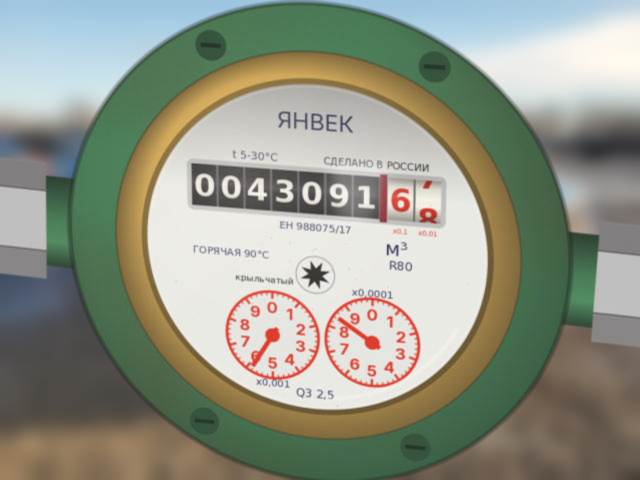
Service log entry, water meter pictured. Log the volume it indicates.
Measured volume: 43091.6758 m³
